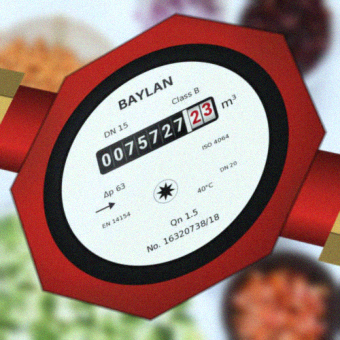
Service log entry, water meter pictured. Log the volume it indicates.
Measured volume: 75727.23 m³
